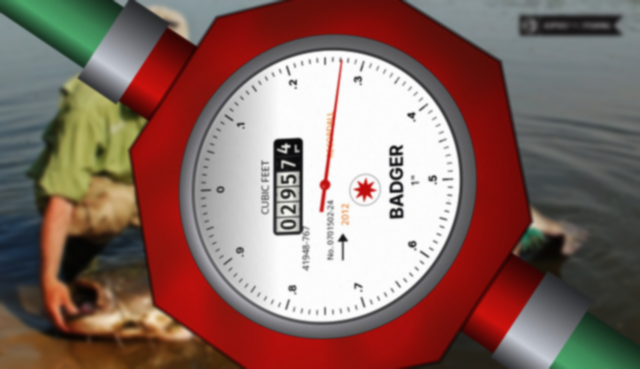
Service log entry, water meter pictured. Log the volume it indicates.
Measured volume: 29574.27 ft³
